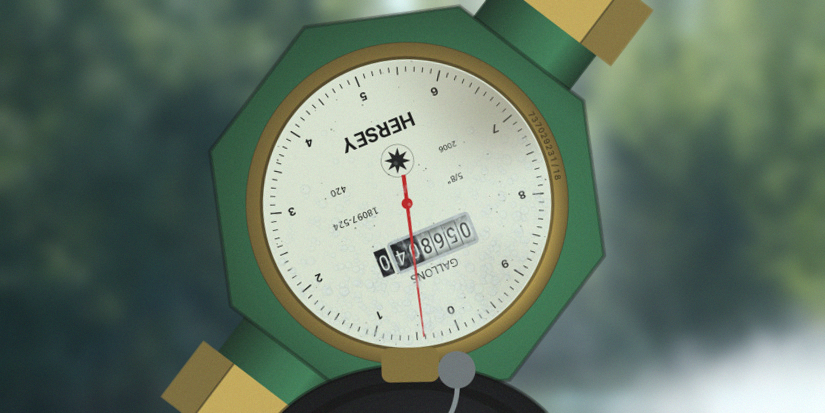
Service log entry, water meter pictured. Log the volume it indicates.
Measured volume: 568040.4 gal
